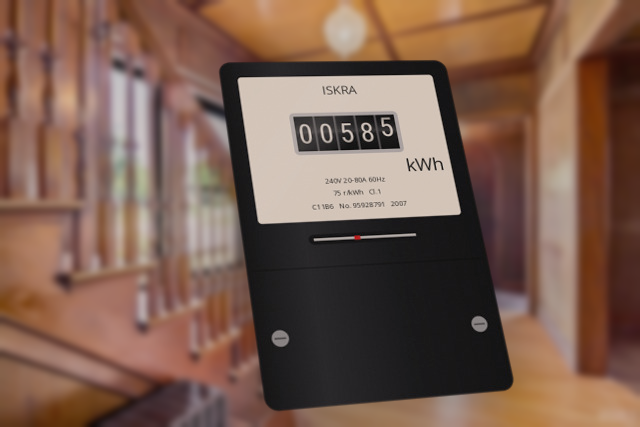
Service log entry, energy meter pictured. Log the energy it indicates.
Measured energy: 585 kWh
